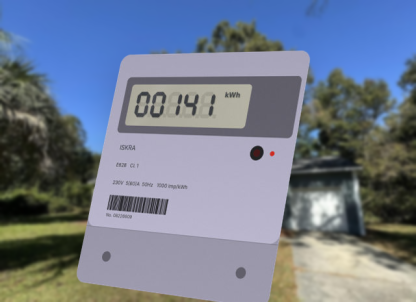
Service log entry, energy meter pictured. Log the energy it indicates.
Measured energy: 141 kWh
